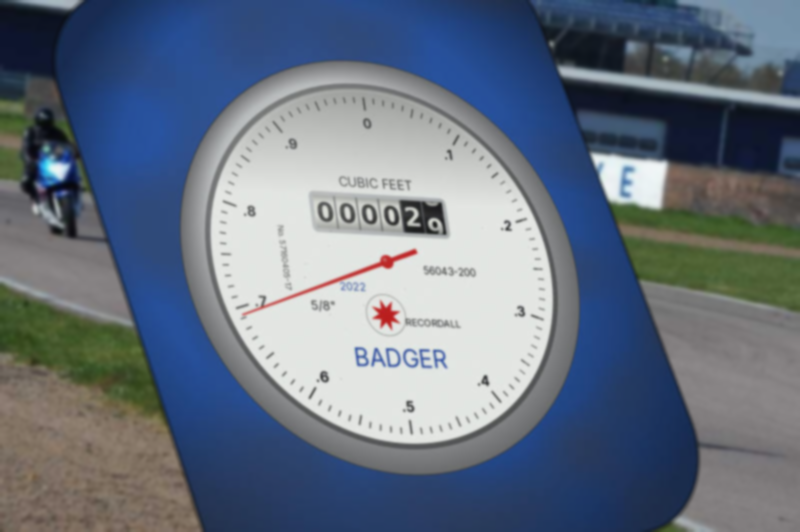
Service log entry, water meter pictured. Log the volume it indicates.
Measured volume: 28.69 ft³
